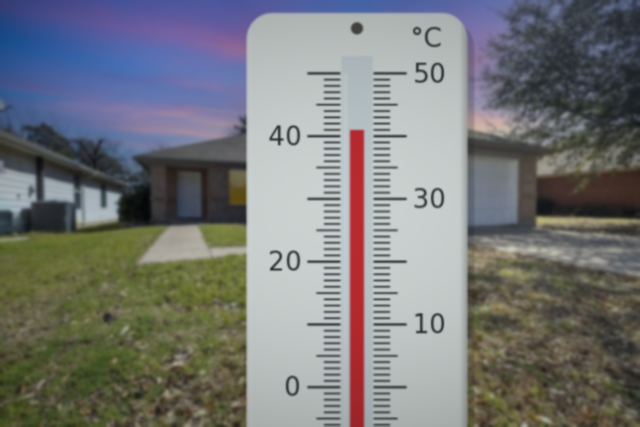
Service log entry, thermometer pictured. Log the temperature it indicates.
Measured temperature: 41 °C
